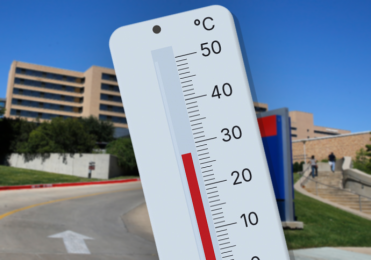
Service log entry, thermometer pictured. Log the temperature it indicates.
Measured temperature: 28 °C
